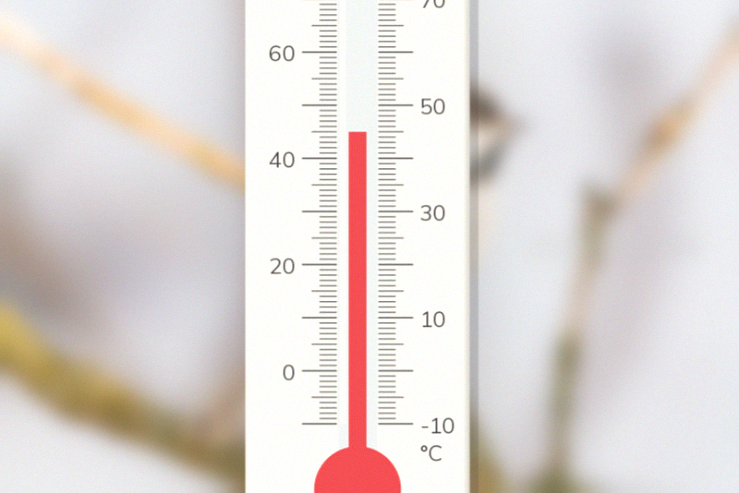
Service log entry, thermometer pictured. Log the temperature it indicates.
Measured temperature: 45 °C
